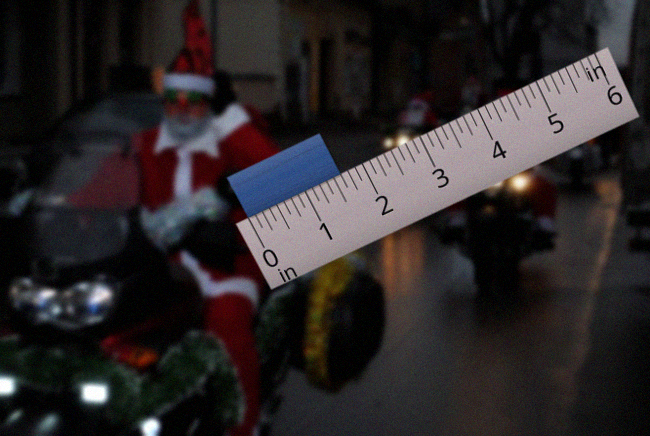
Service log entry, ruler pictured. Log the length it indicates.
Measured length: 1.625 in
